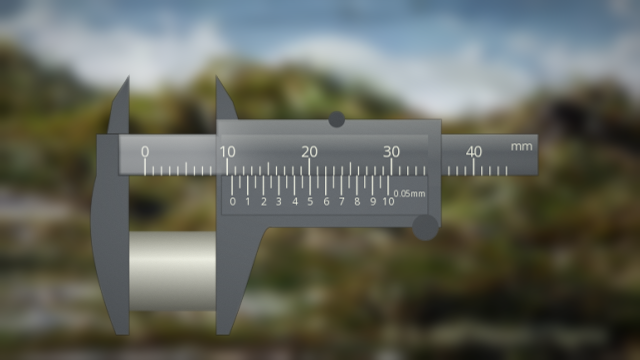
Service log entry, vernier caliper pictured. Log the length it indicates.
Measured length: 10.6 mm
